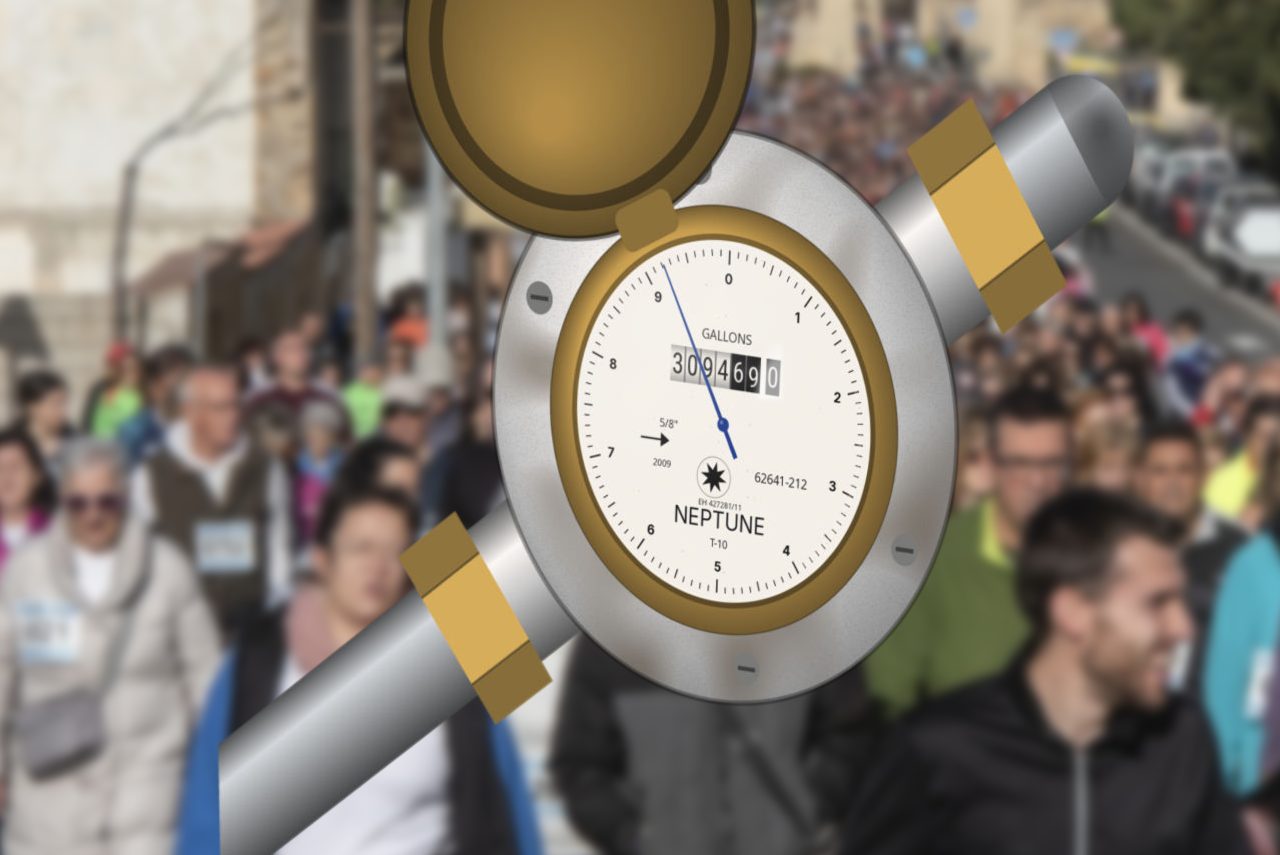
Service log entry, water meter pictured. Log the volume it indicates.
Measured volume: 3094689.2 gal
